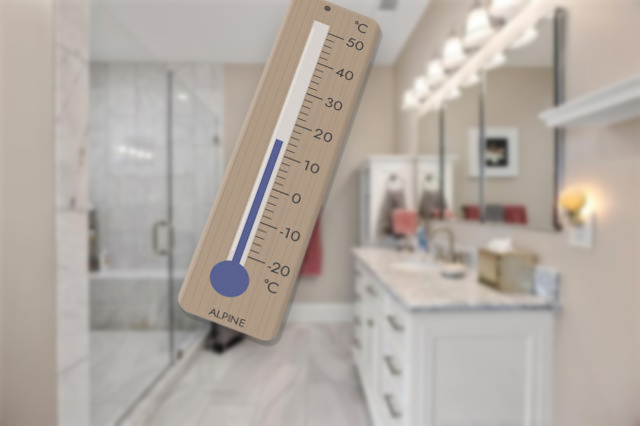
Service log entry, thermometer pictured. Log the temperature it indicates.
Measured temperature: 14 °C
